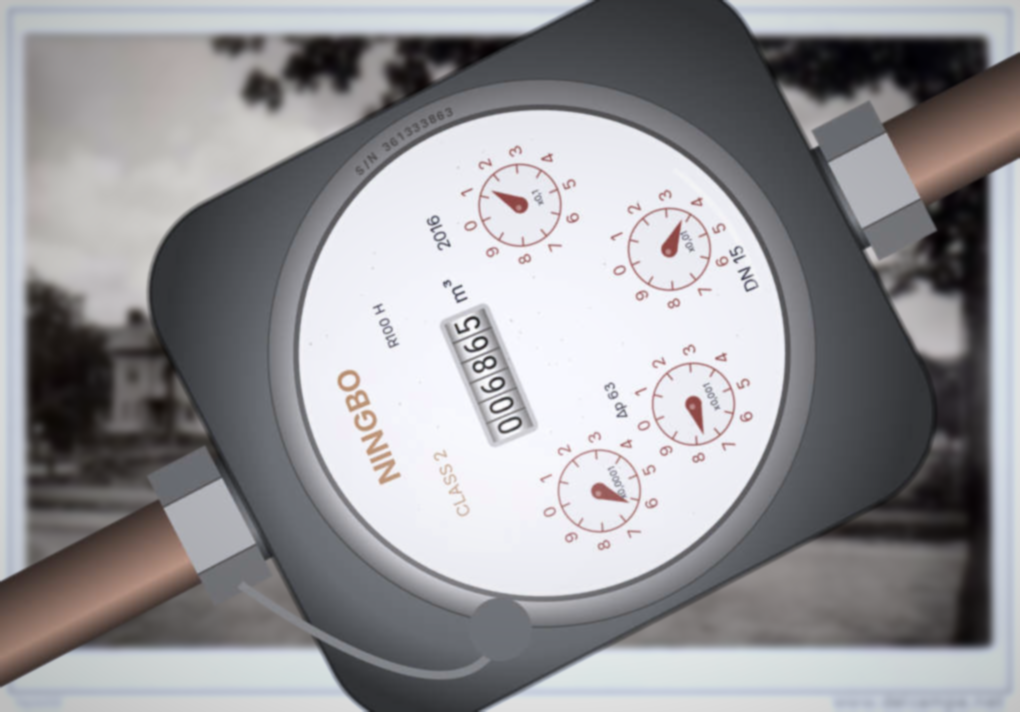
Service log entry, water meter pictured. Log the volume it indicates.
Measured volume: 6865.1376 m³
